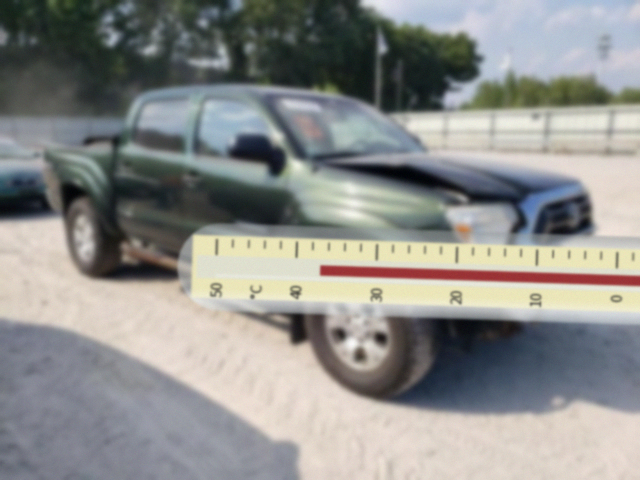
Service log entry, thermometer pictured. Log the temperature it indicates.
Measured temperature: 37 °C
